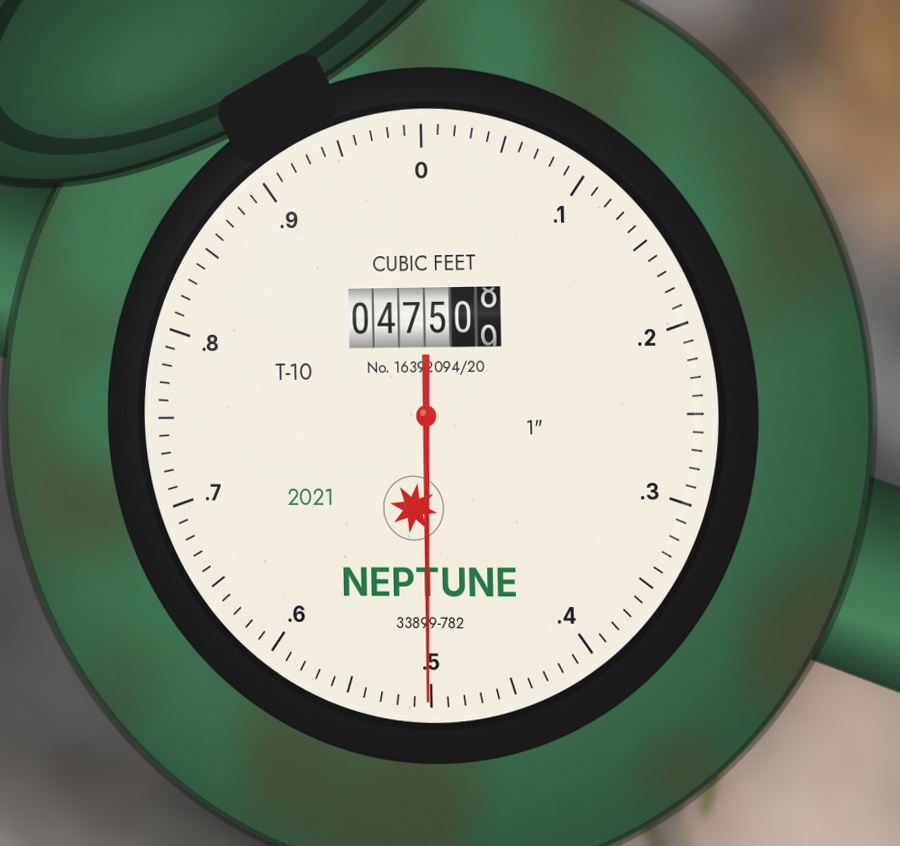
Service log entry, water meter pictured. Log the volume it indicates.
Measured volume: 47508.50 ft³
